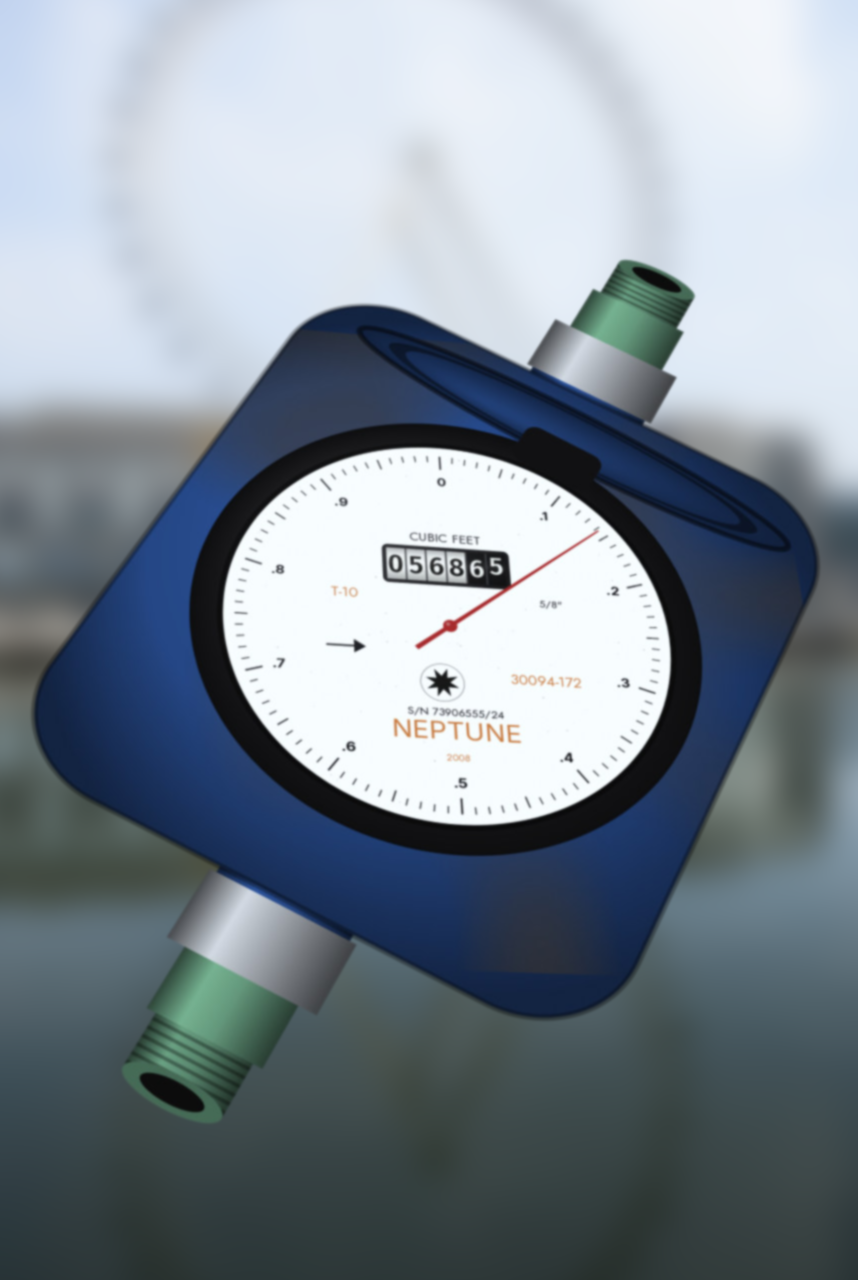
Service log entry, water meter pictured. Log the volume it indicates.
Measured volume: 56865.14 ft³
